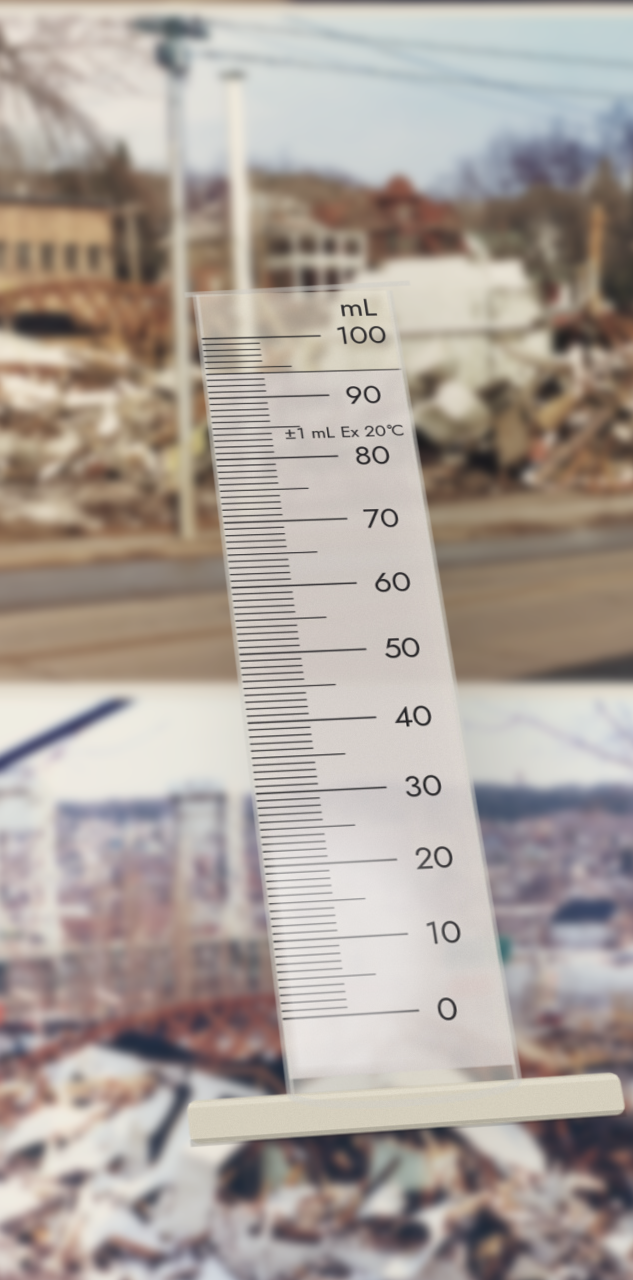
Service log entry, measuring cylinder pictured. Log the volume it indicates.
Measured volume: 94 mL
